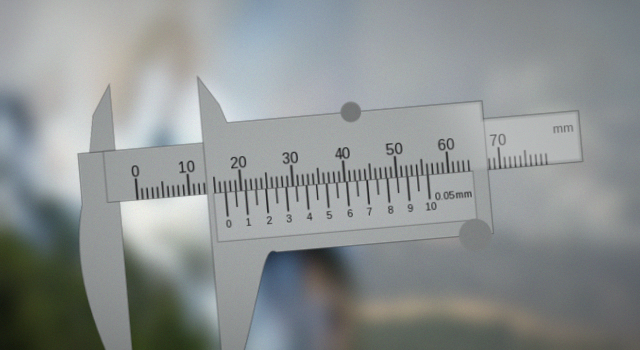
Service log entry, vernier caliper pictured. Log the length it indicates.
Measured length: 17.0 mm
